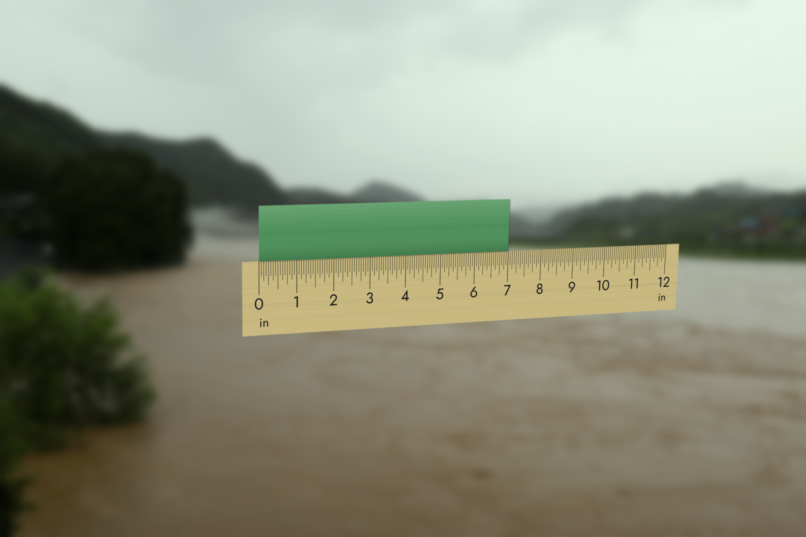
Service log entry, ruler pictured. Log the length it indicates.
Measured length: 7 in
